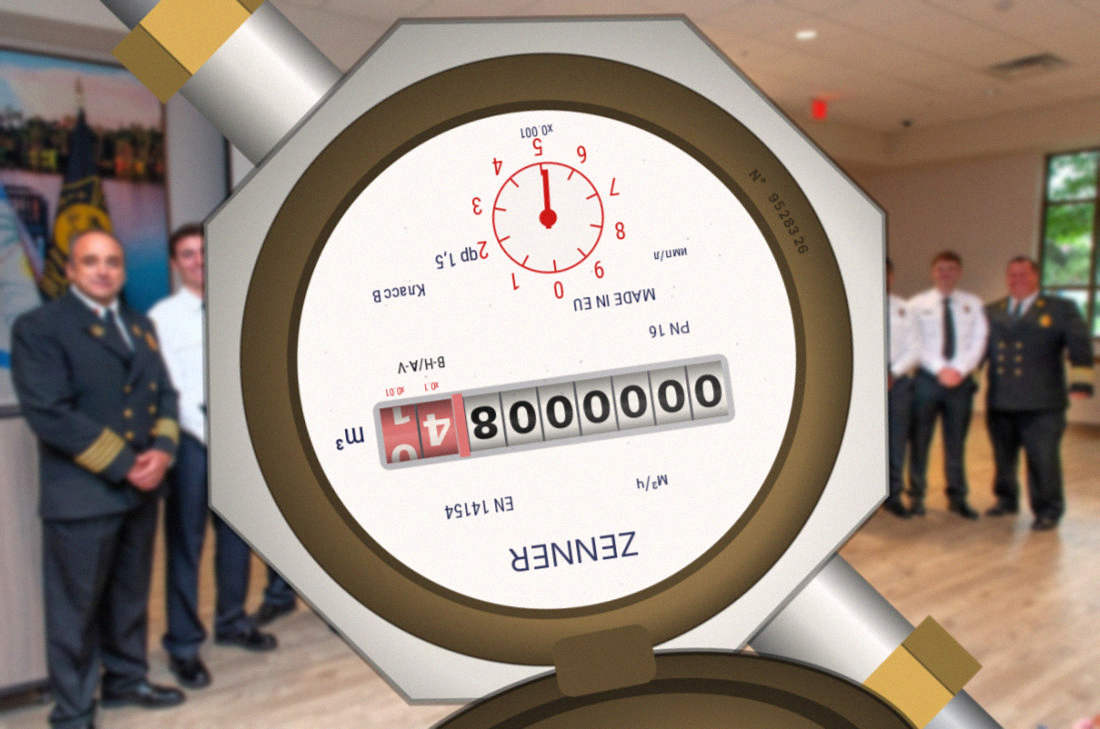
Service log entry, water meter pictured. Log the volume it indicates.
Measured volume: 8.405 m³
